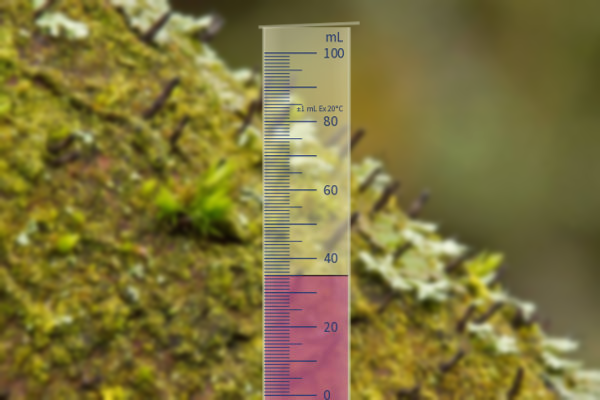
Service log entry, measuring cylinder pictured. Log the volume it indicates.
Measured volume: 35 mL
